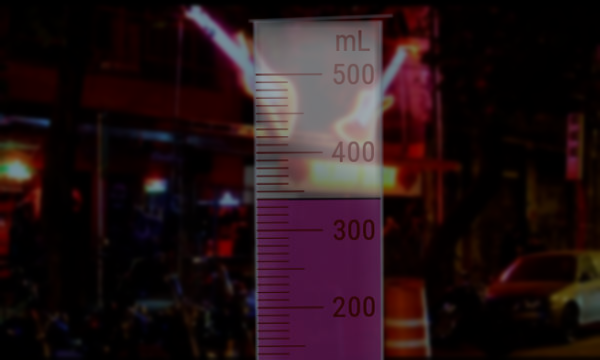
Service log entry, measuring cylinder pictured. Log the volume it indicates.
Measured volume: 340 mL
